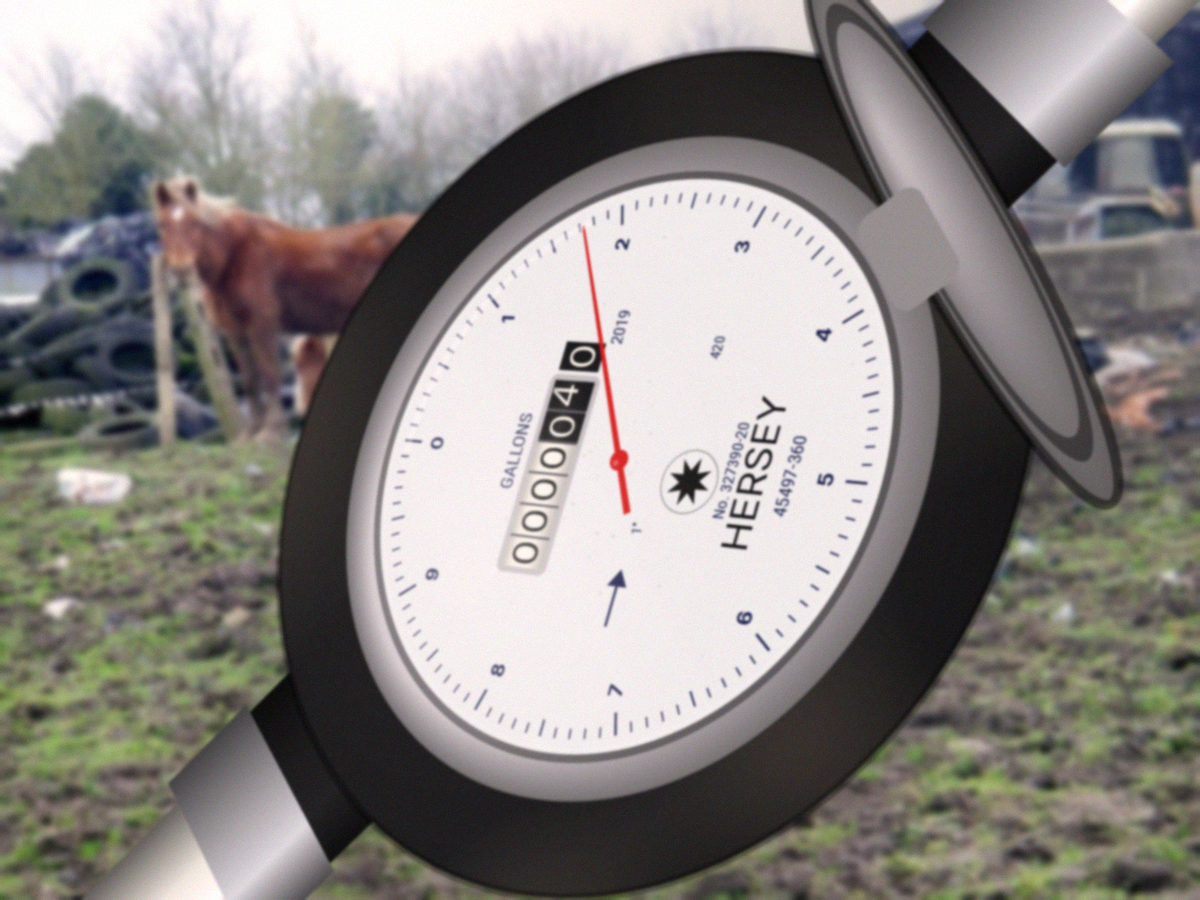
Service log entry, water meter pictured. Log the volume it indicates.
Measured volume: 41.7 gal
